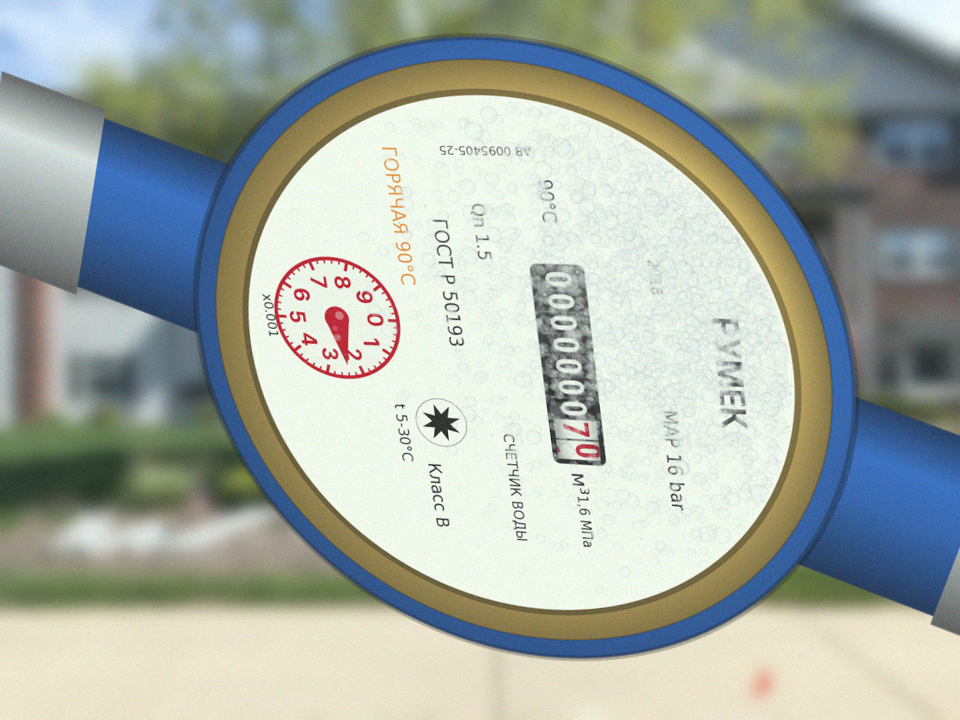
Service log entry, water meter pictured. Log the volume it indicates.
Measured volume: 0.702 m³
